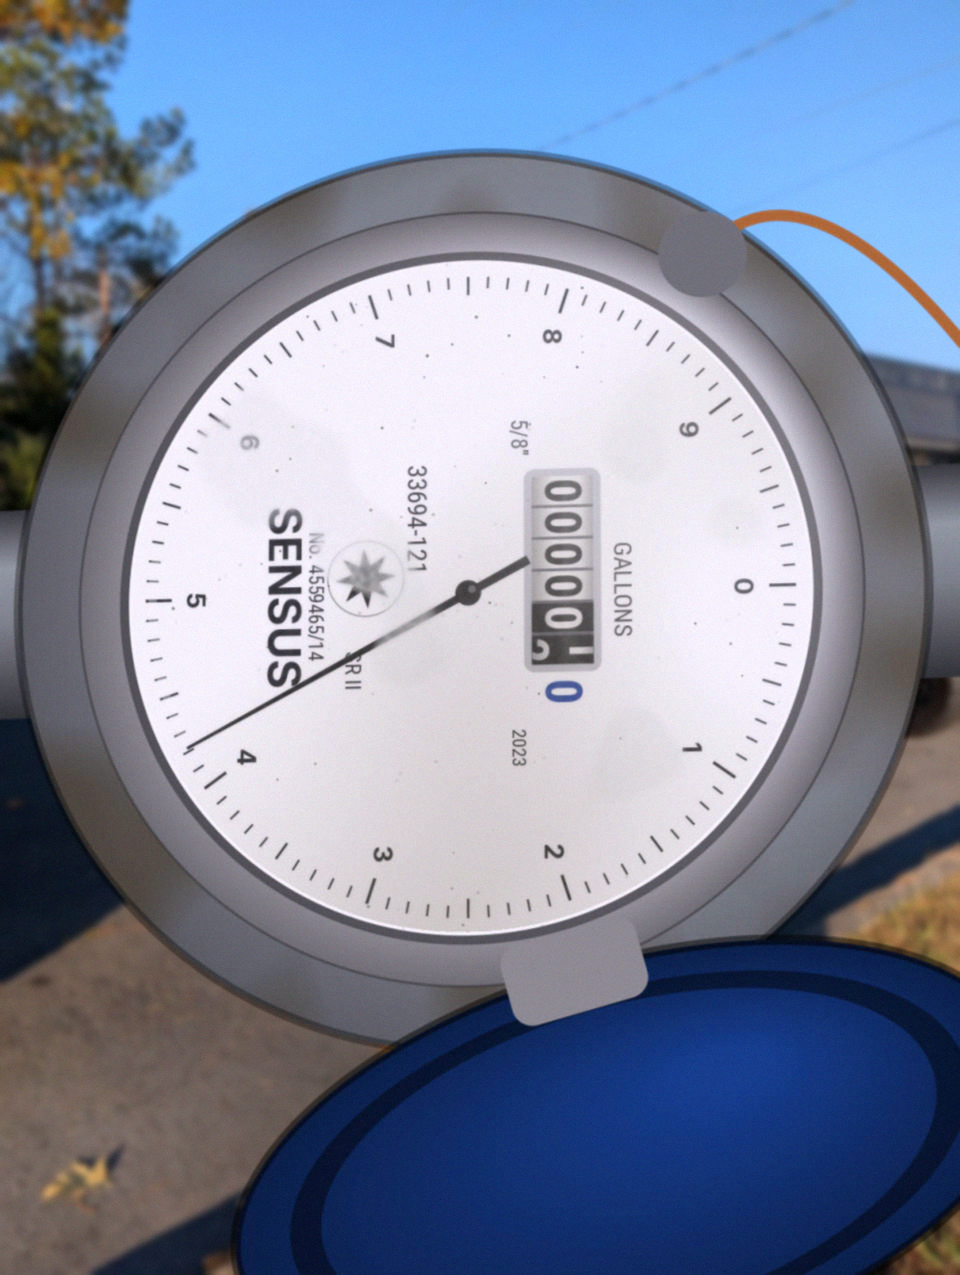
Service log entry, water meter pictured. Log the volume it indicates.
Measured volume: 14.2 gal
